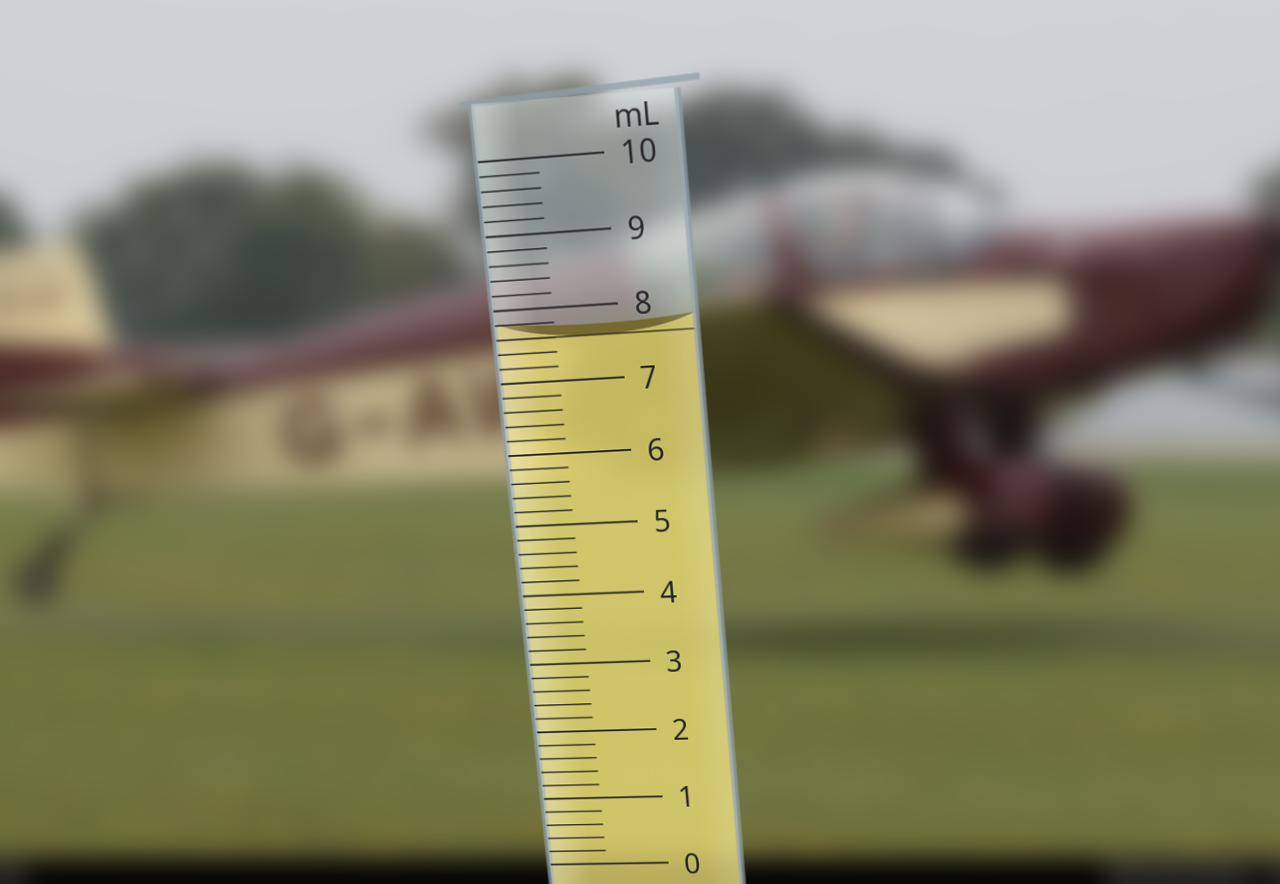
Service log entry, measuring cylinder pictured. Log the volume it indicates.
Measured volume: 7.6 mL
